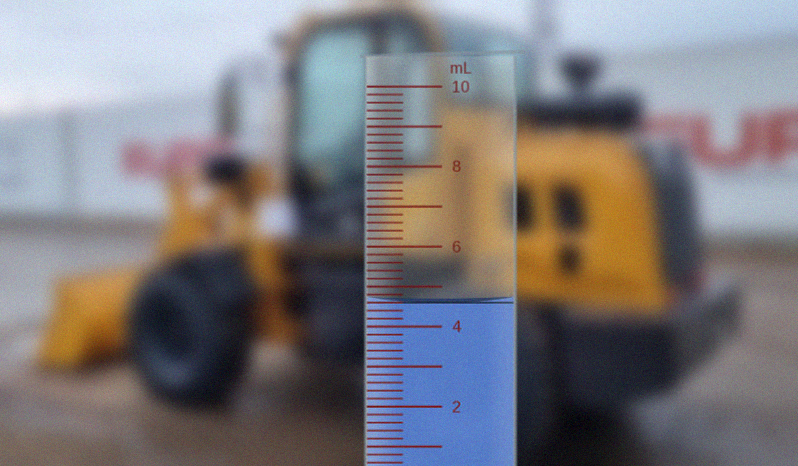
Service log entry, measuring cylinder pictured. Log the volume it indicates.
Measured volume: 4.6 mL
